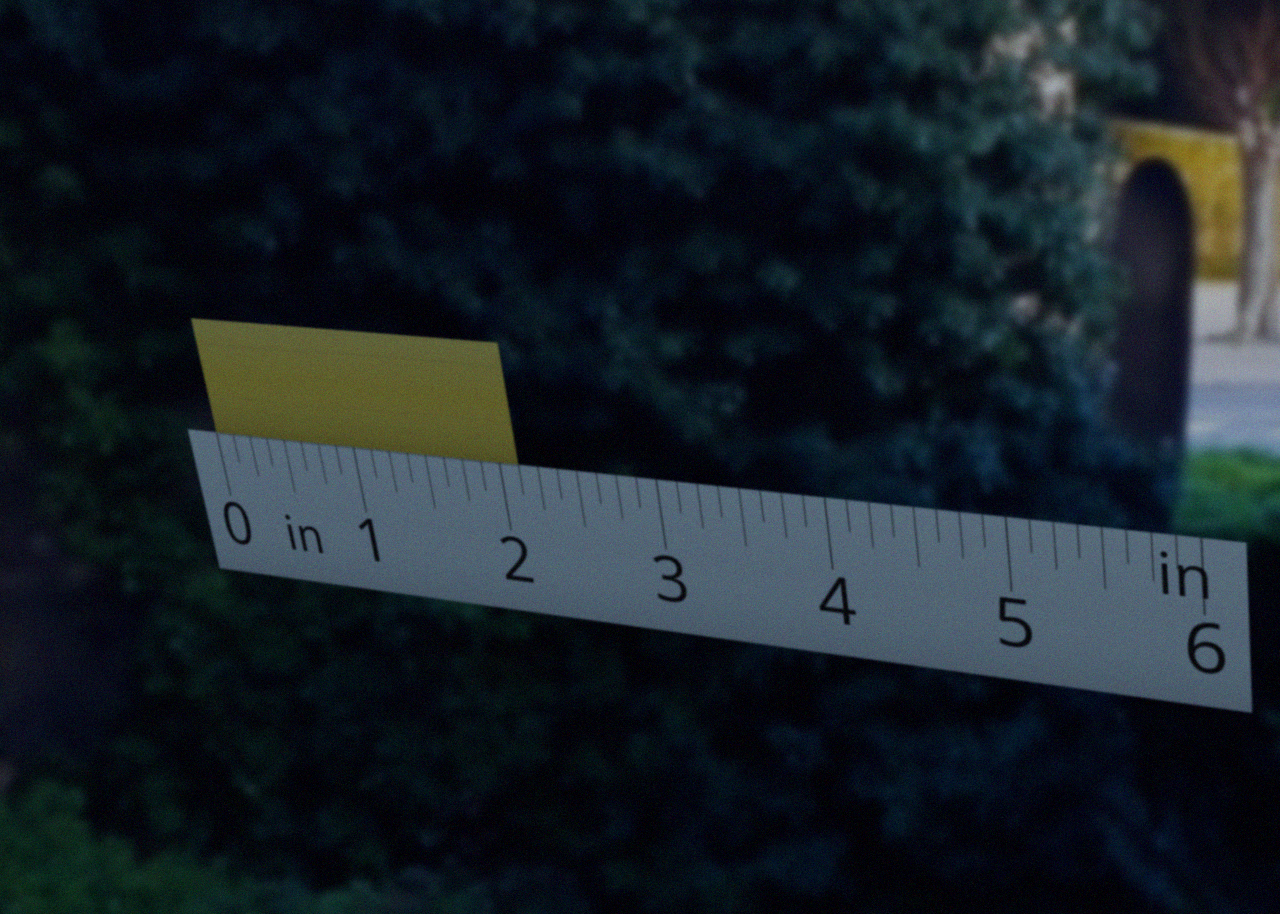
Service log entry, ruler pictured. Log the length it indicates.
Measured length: 2.125 in
